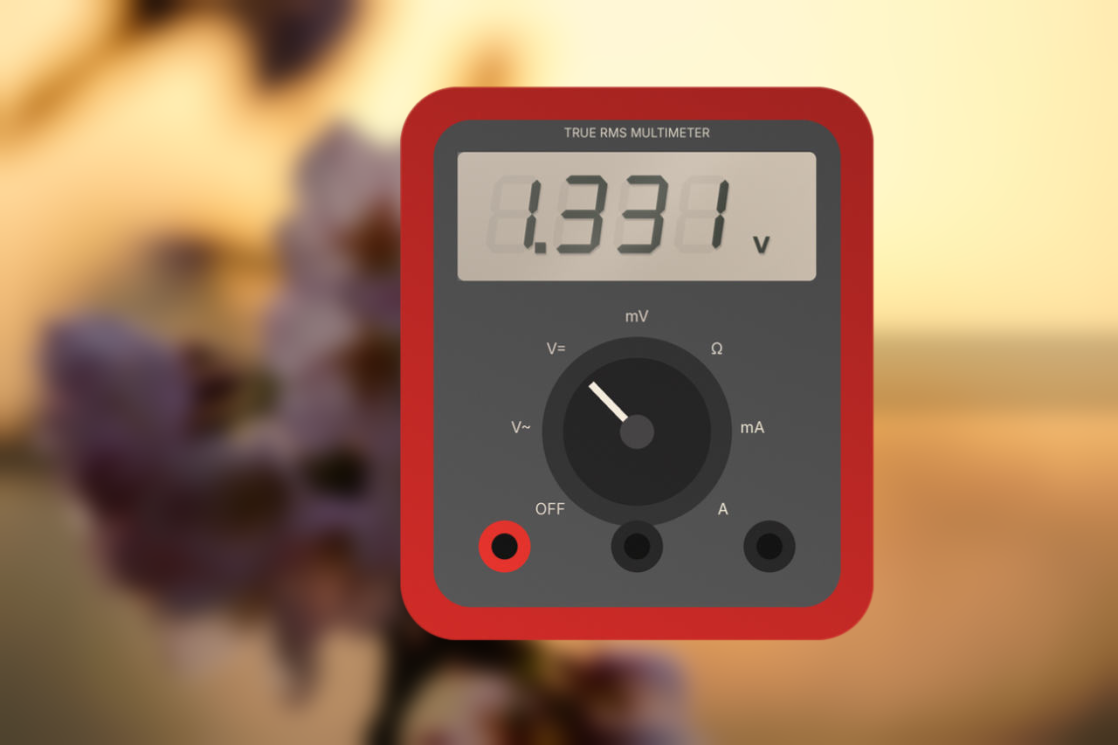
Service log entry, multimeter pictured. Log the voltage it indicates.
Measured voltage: 1.331 V
